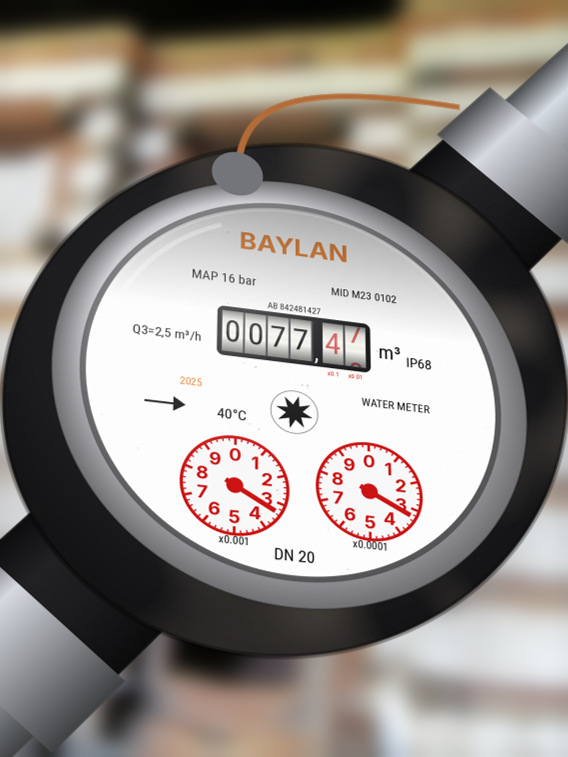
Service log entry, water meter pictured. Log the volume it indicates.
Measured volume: 77.4733 m³
